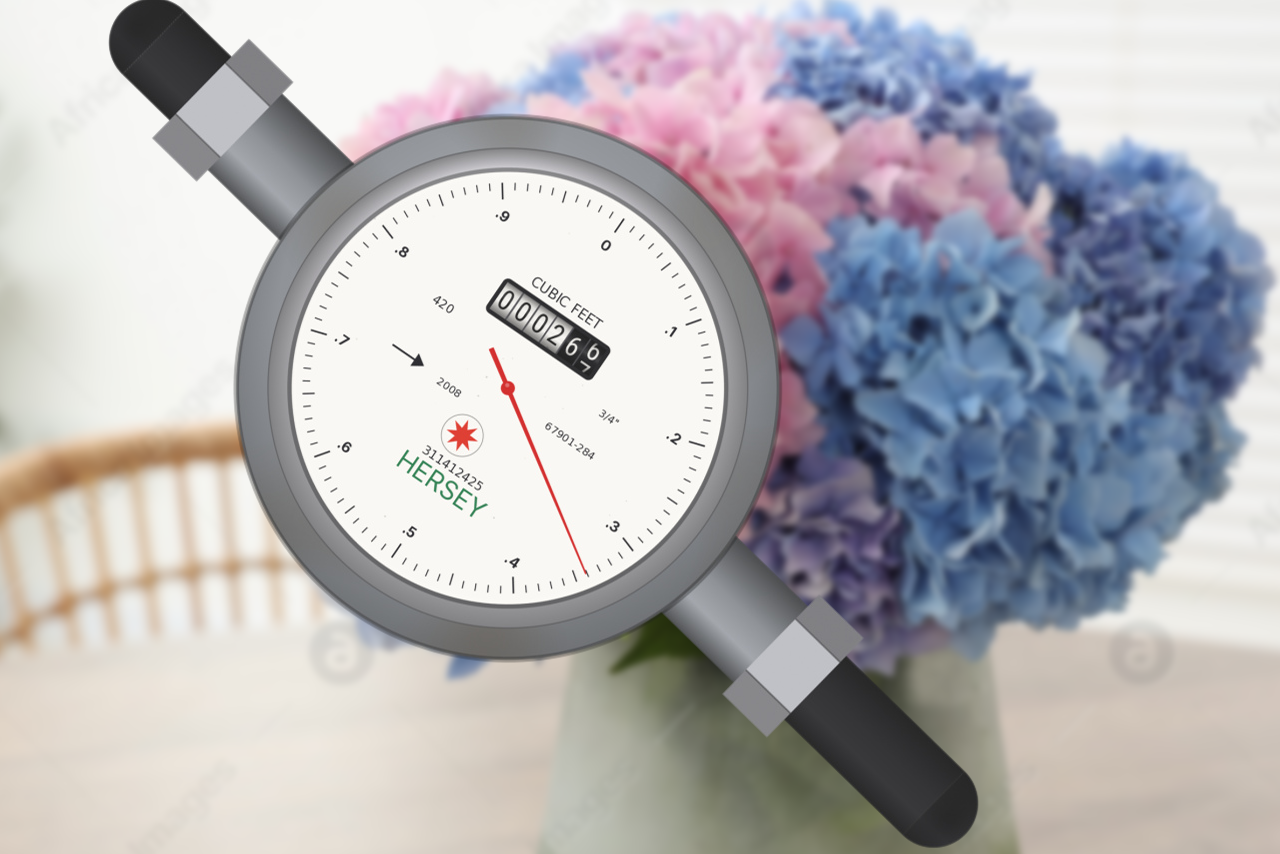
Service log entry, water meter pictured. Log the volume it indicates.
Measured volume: 266.34 ft³
